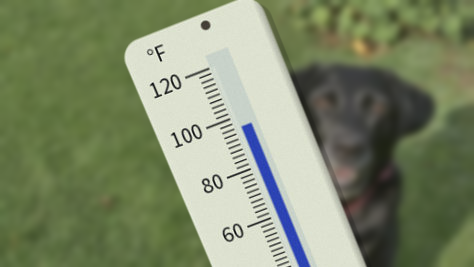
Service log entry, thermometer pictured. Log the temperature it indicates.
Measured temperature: 96 °F
